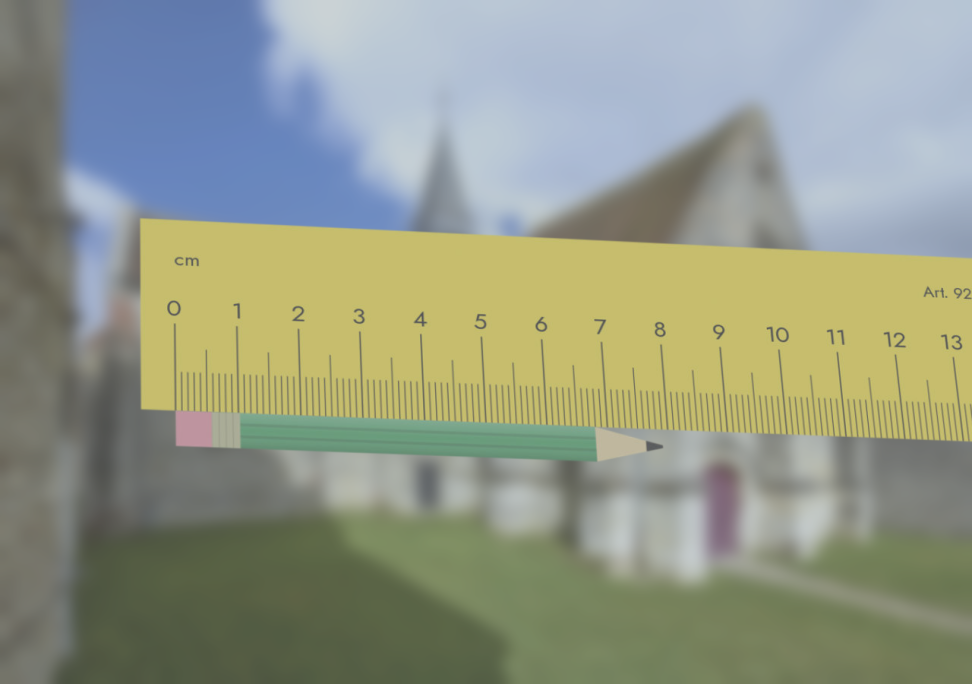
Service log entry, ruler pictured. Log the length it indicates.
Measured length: 7.9 cm
